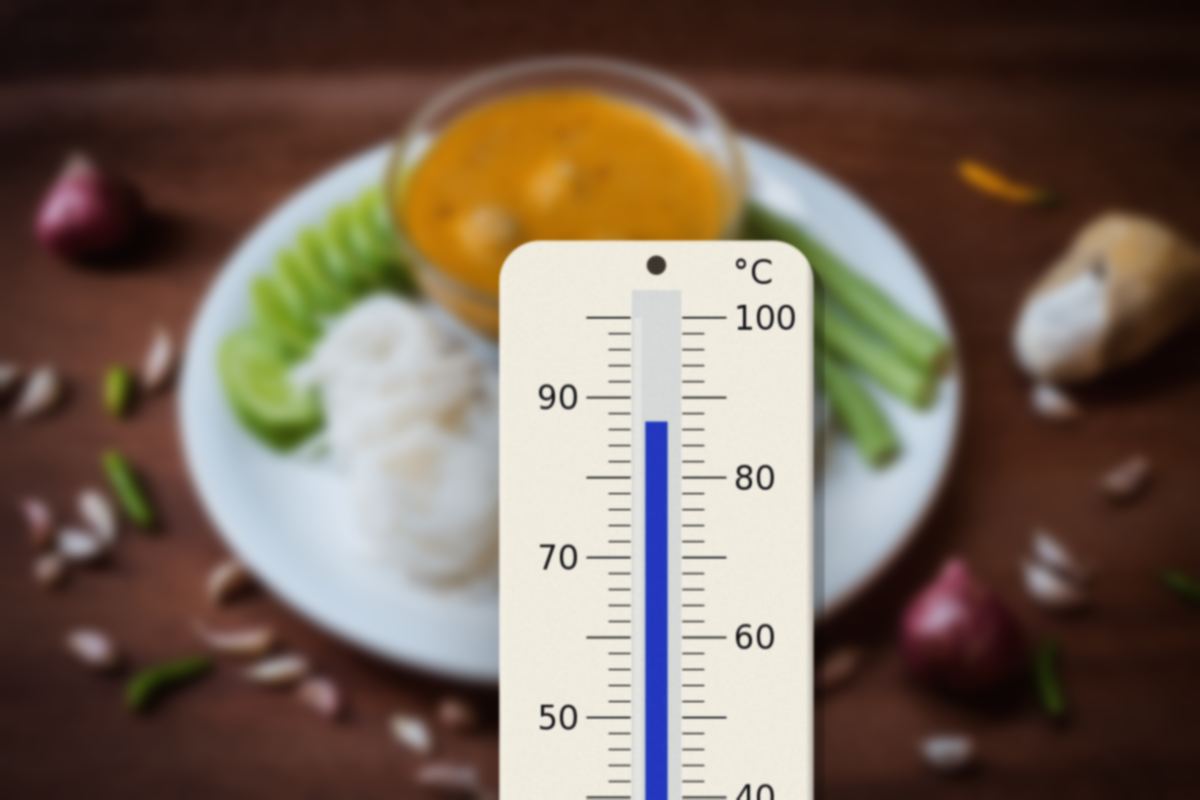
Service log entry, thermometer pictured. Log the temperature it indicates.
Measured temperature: 87 °C
